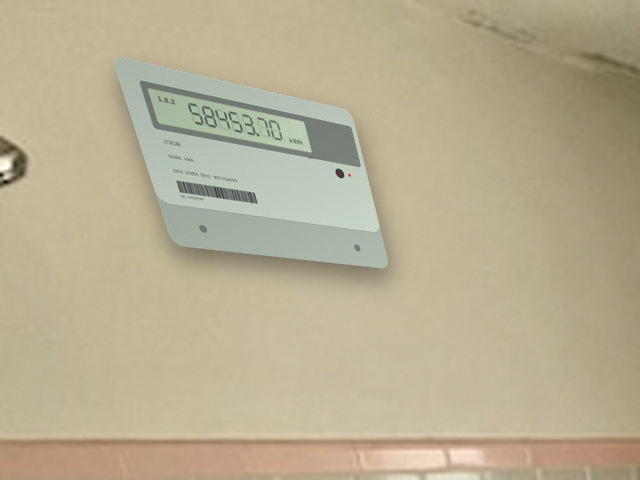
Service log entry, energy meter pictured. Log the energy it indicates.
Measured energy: 58453.70 kWh
